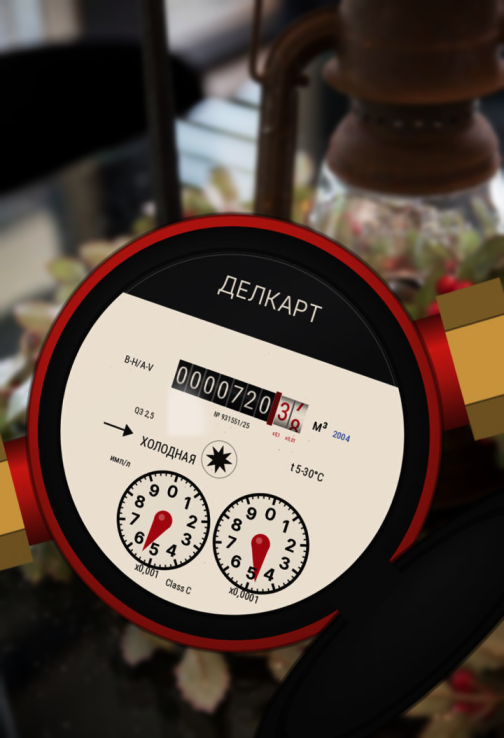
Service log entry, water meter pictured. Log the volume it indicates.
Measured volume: 720.3754 m³
